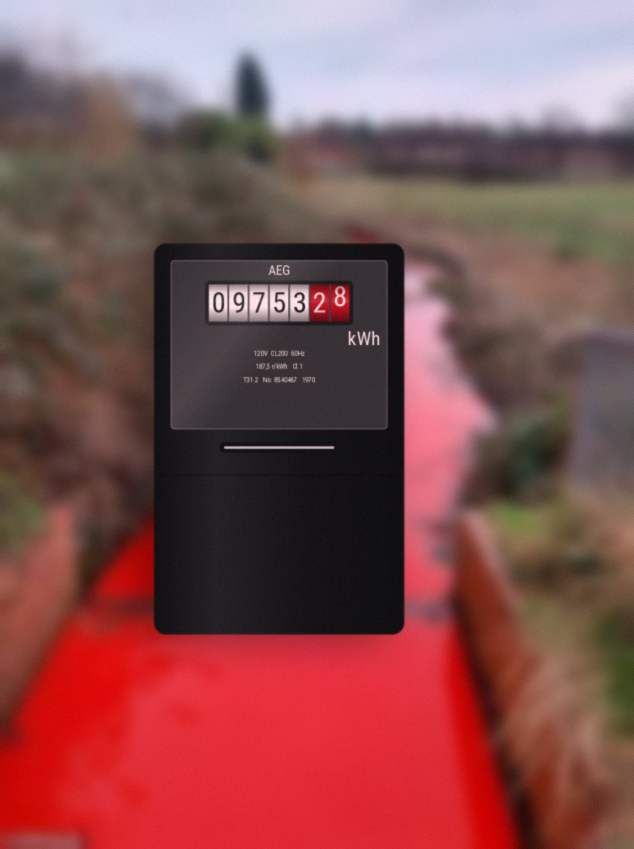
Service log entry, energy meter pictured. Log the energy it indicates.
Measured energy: 9753.28 kWh
